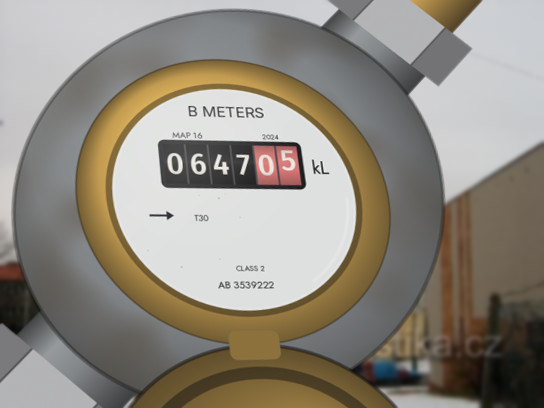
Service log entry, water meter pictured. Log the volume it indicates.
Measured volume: 647.05 kL
